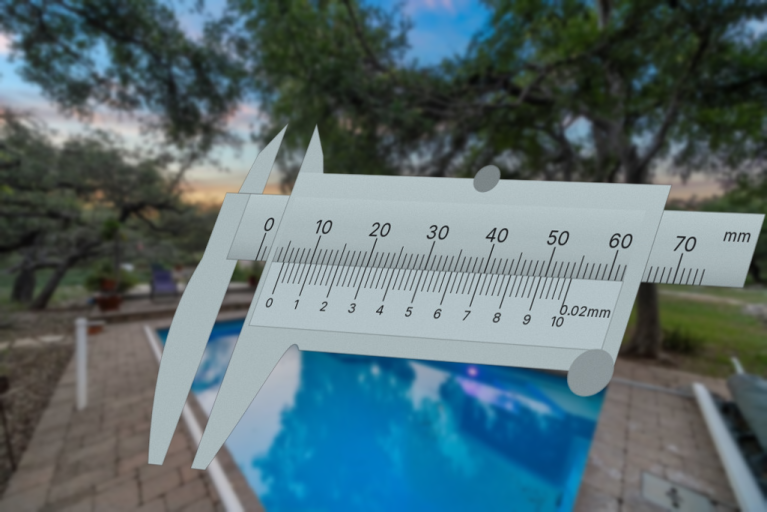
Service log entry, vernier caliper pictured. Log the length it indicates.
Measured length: 5.2 mm
